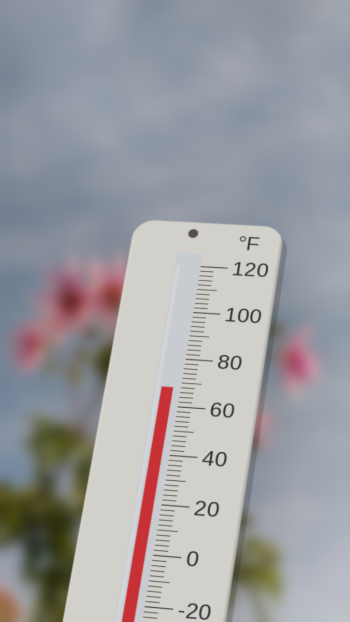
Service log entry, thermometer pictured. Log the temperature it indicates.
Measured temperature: 68 °F
